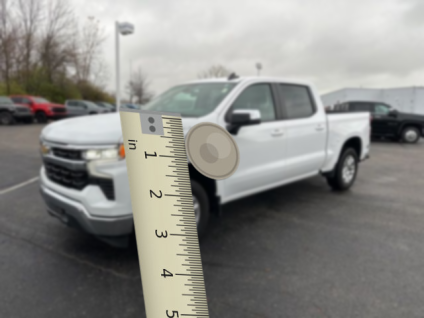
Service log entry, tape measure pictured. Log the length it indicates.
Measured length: 1.5 in
